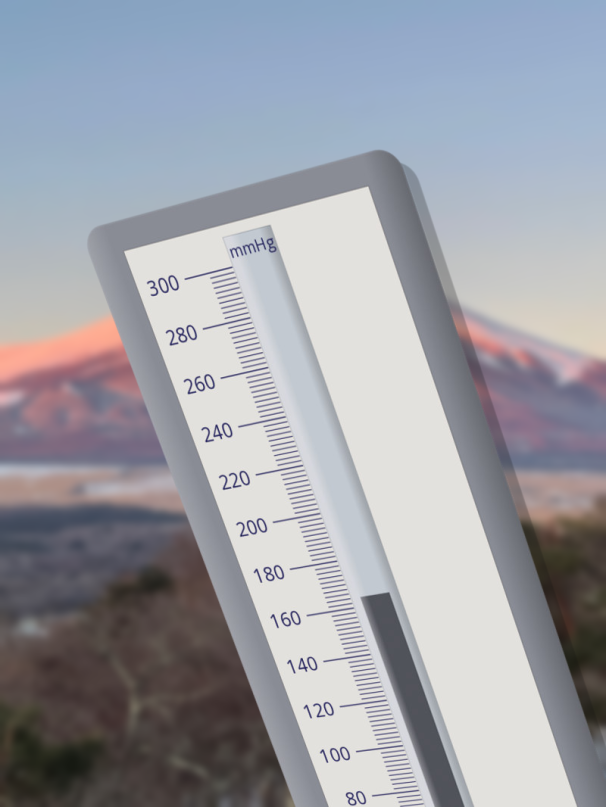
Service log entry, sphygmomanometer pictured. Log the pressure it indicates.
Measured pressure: 164 mmHg
